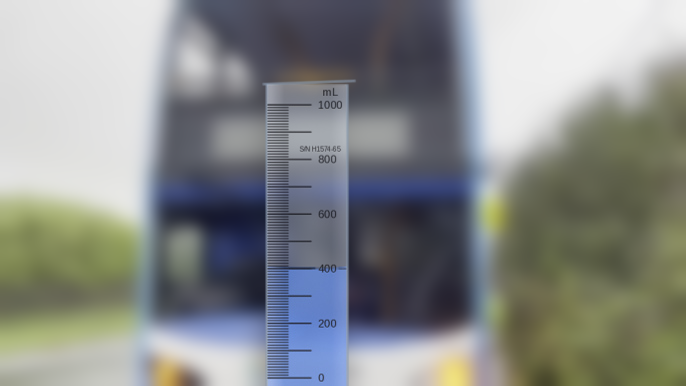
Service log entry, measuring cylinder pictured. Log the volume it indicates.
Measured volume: 400 mL
